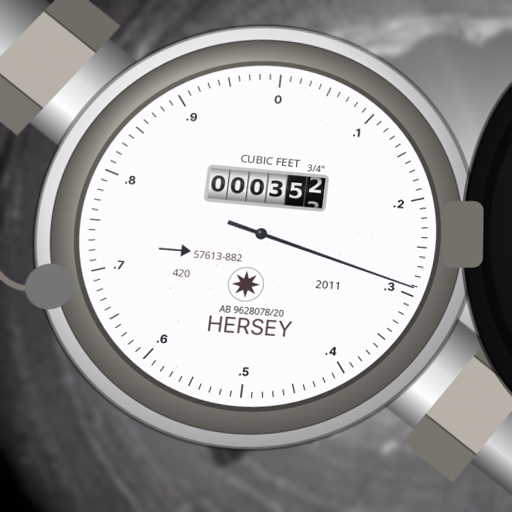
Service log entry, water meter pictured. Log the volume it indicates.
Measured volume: 352.29 ft³
